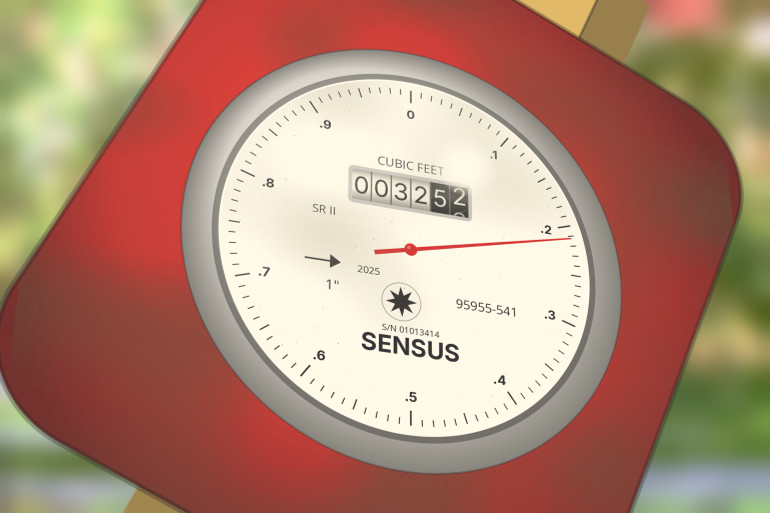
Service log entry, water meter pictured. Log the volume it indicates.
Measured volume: 3252.21 ft³
